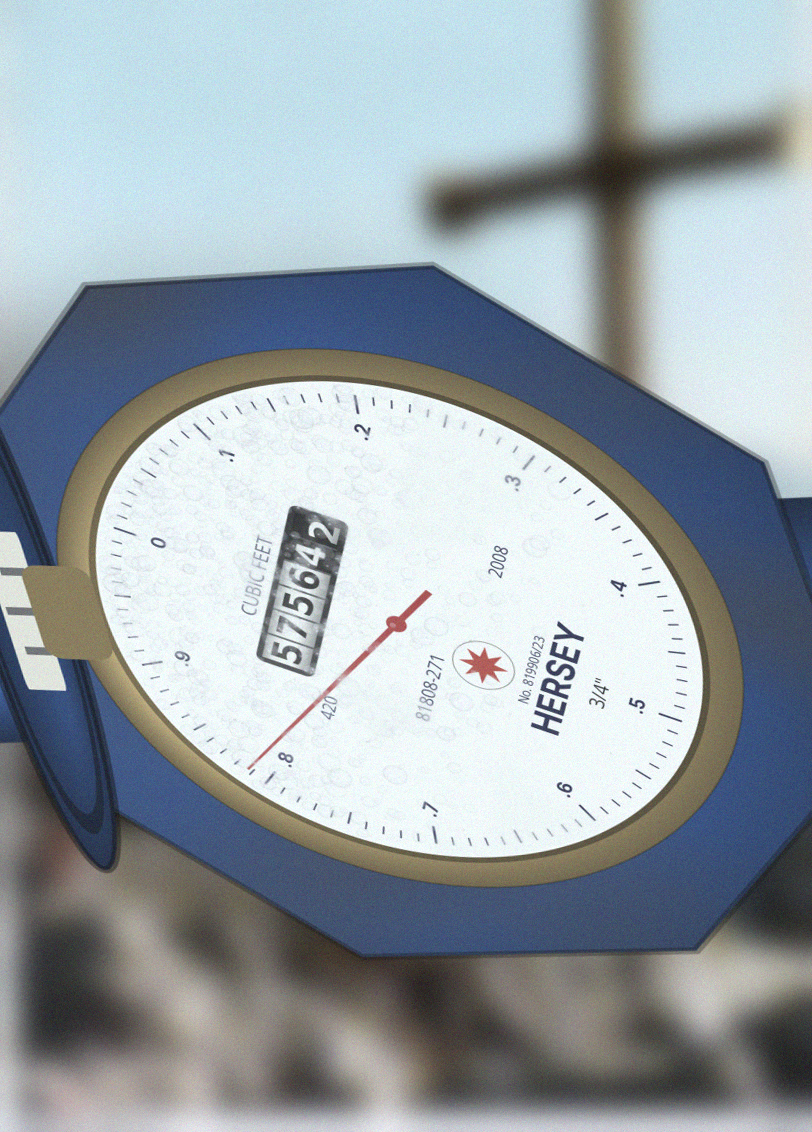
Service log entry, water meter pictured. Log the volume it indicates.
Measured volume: 575641.81 ft³
